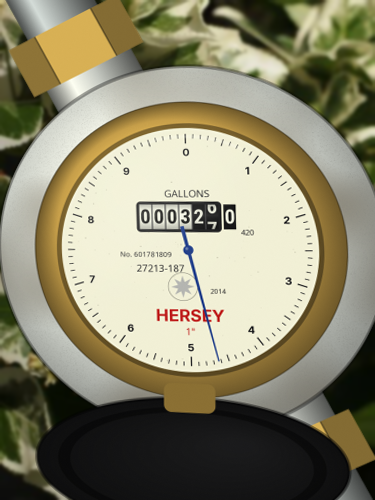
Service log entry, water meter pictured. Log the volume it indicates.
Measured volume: 3264.6 gal
